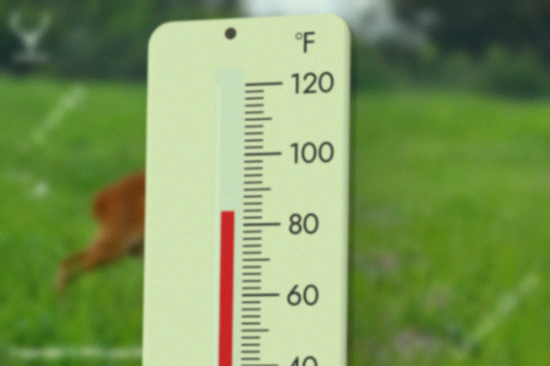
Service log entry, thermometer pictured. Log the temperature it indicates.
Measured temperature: 84 °F
